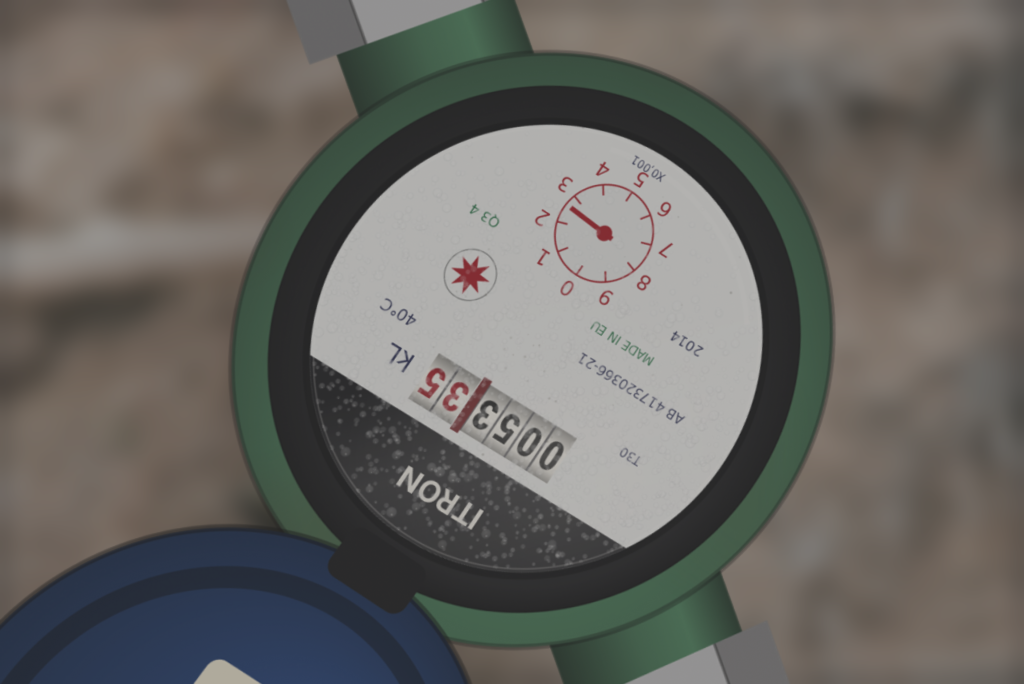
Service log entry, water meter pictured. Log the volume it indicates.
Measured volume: 53.352 kL
